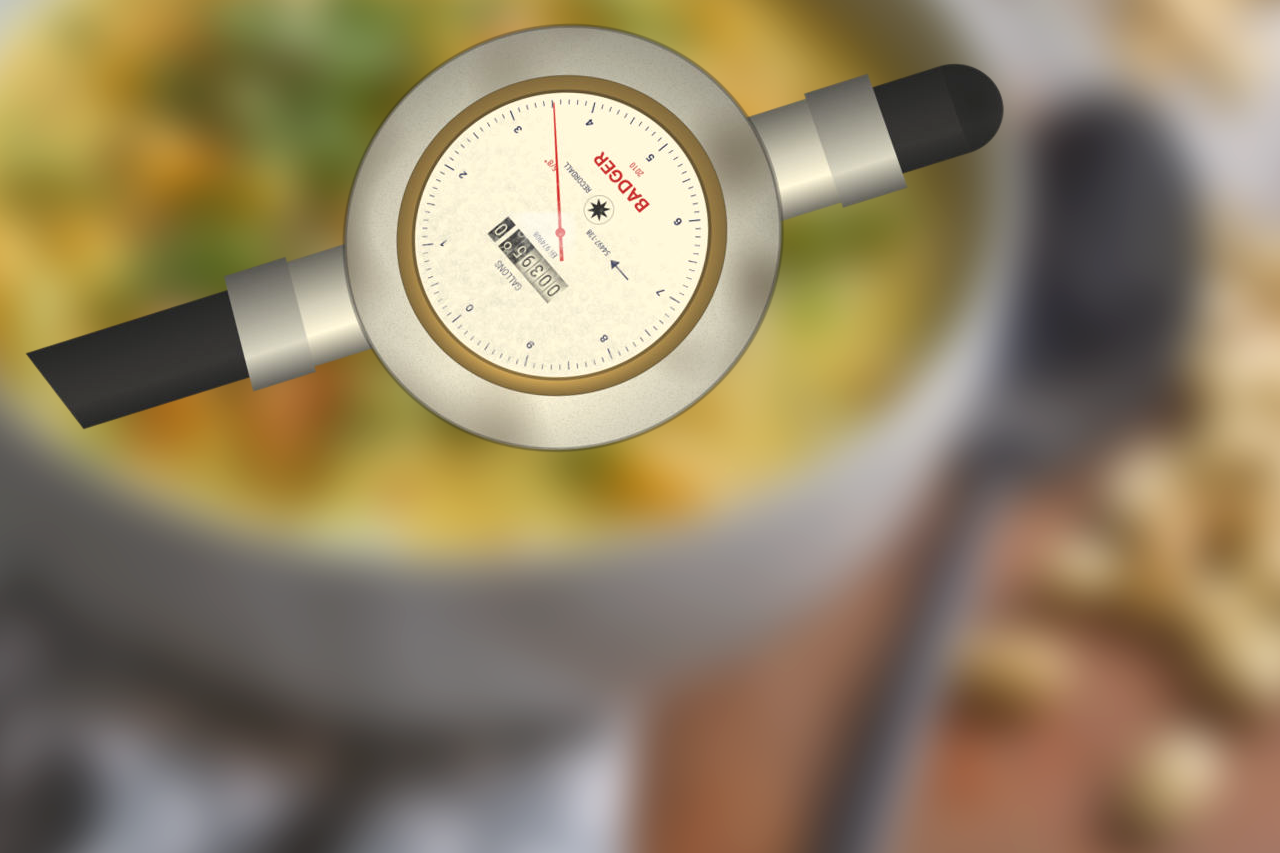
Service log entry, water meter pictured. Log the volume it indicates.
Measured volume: 39583.5 gal
